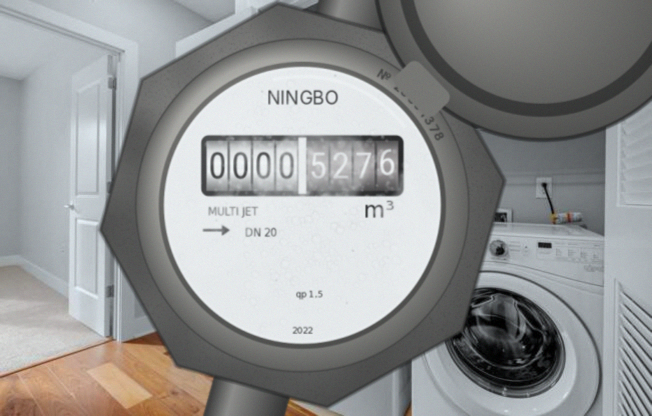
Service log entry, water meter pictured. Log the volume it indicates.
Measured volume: 0.5276 m³
